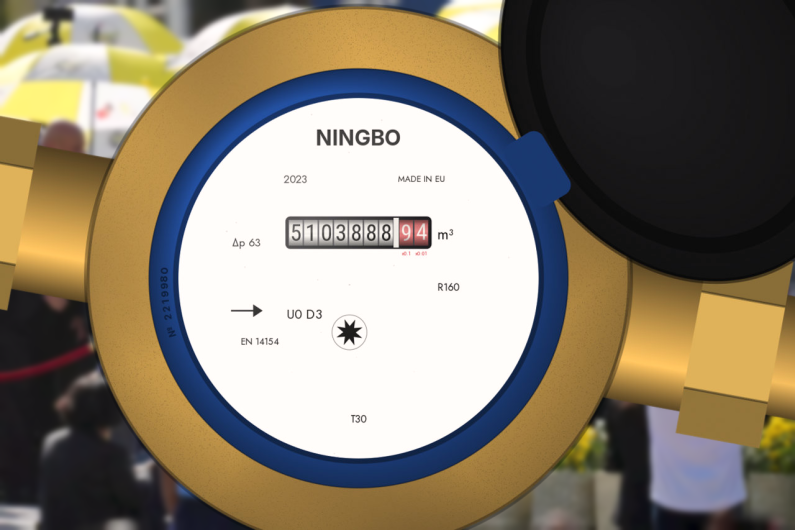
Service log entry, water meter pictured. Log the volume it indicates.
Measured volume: 5103888.94 m³
